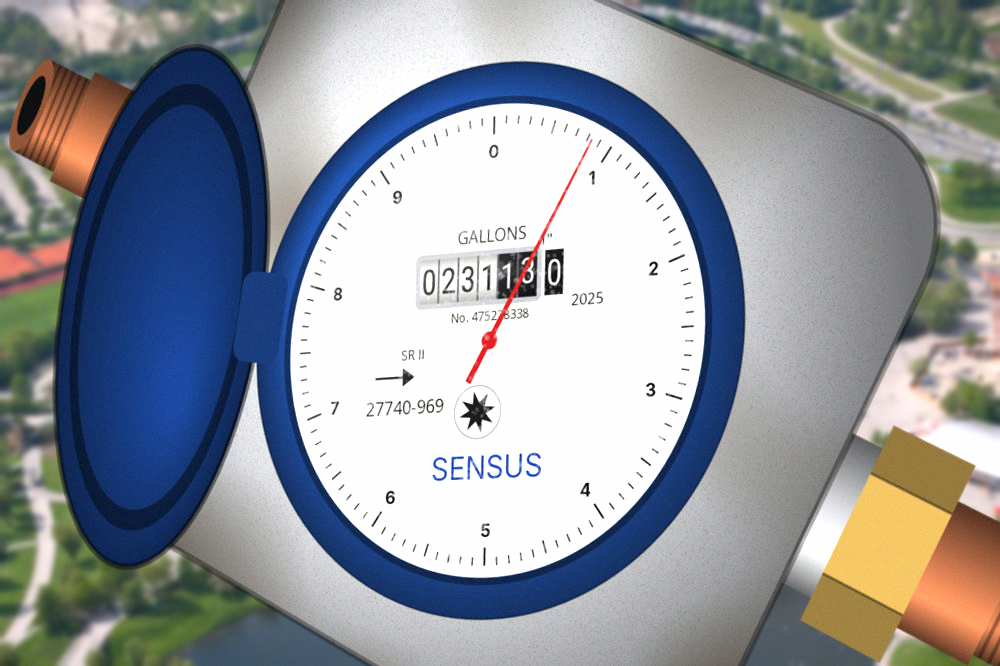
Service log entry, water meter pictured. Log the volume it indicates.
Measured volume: 231130.8 gal
